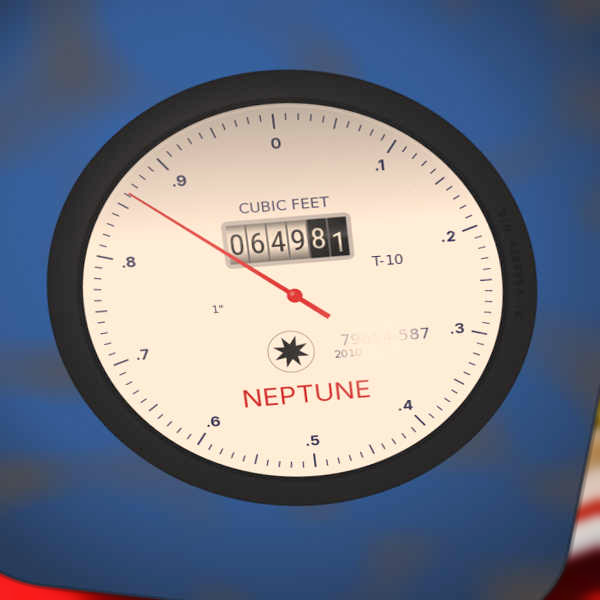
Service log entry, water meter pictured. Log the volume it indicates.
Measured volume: 64980.86 ft³
